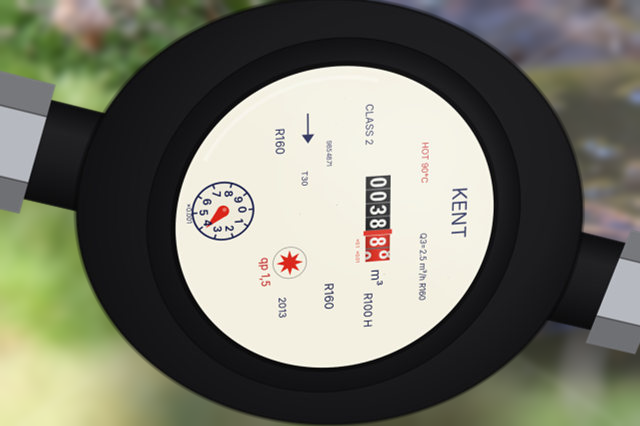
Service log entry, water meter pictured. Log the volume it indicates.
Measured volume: 38.883 m³
